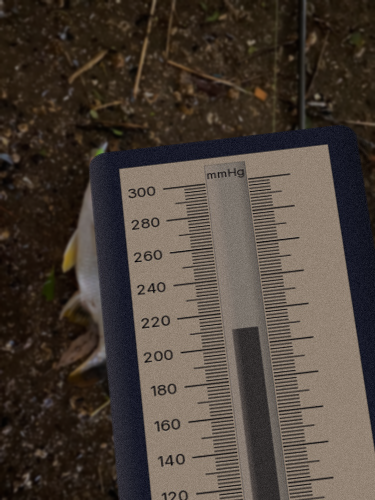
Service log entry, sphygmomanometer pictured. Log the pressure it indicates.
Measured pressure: 210 mmHg
